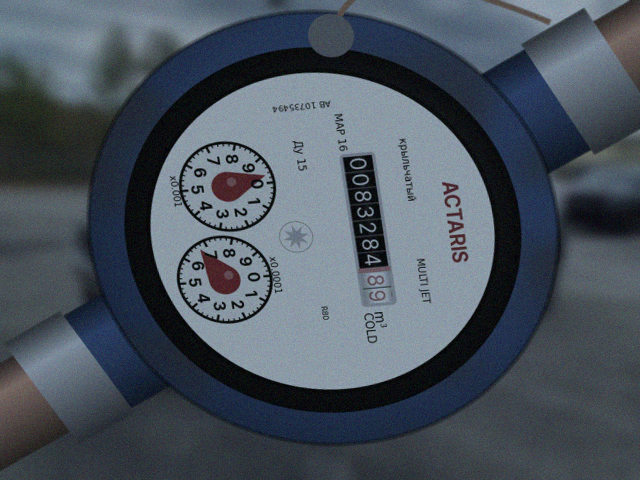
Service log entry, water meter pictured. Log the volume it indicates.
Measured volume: 83284.8896 m³
